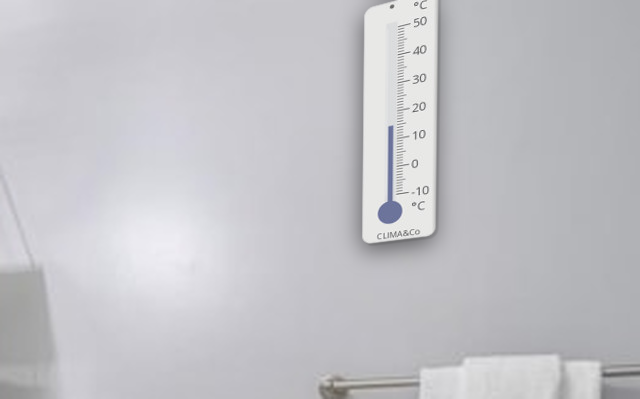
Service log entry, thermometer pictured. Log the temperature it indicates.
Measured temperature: 15 °C
